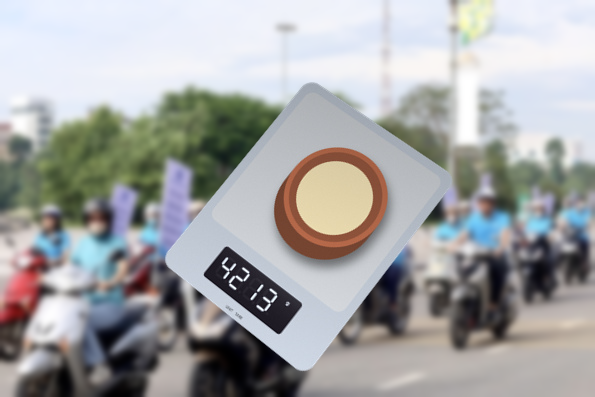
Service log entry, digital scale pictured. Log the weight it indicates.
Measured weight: 4213 g
